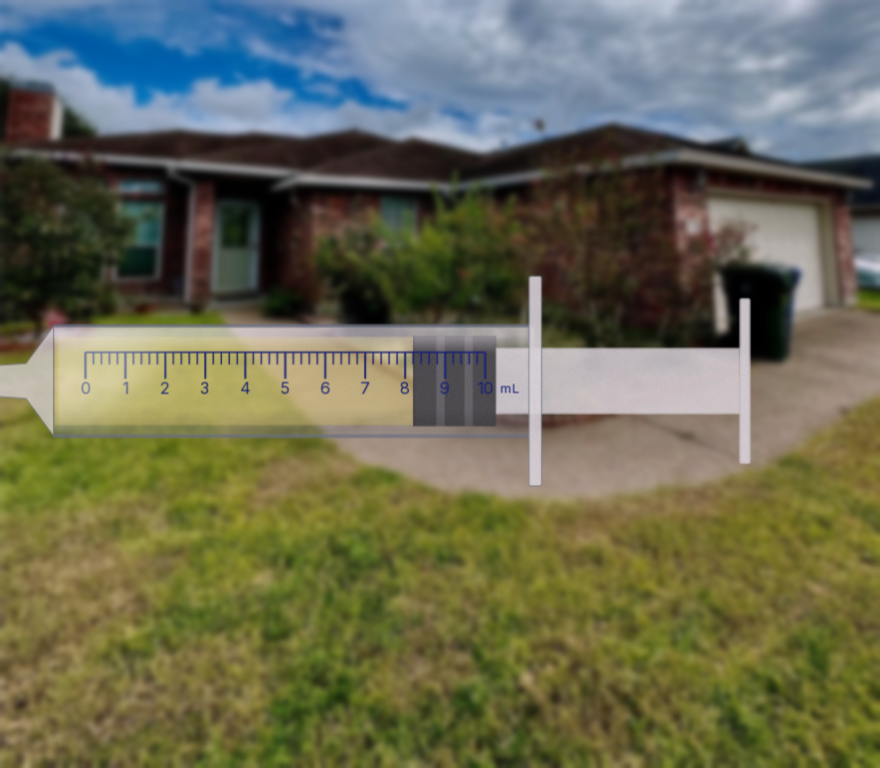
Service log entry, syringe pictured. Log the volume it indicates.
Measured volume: 8.2 mL
